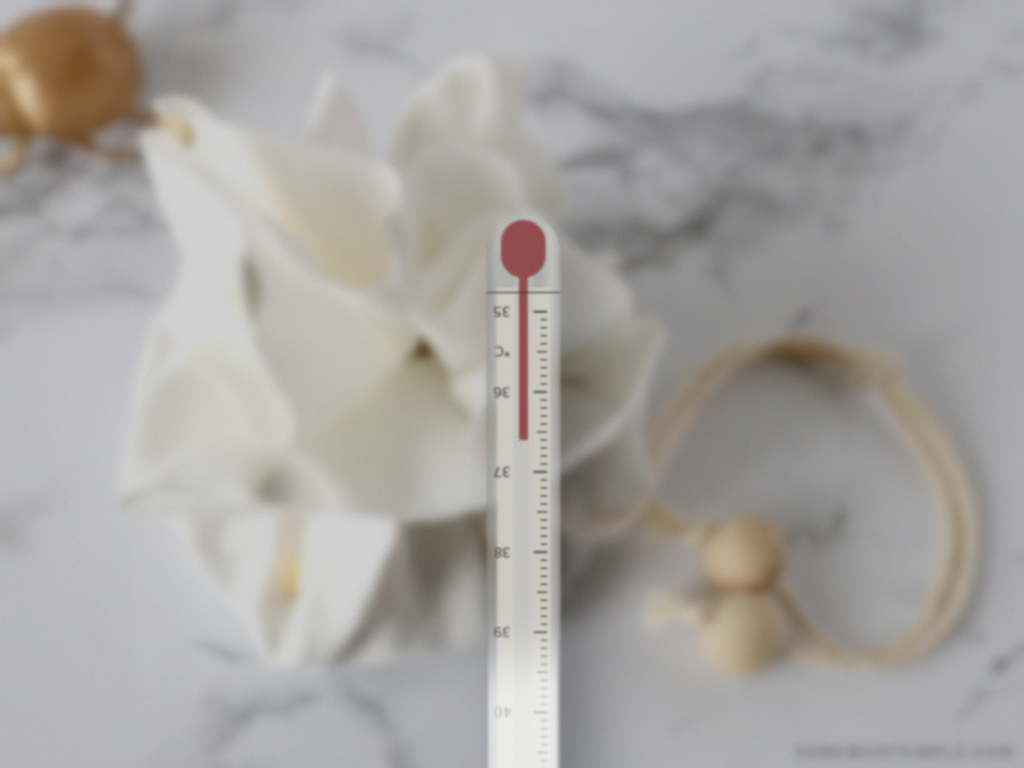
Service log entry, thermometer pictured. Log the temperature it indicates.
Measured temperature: 36.6 °C
